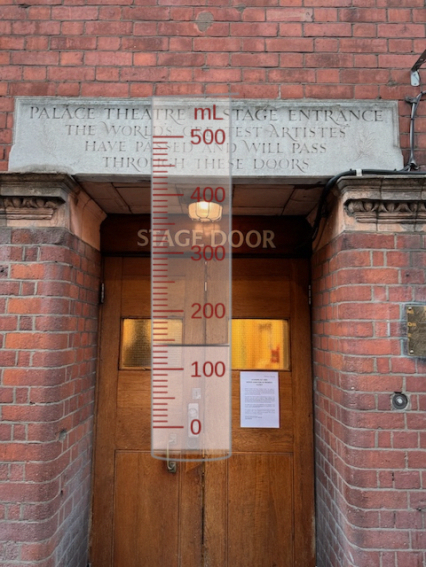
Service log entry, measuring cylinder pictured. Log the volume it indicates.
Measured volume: 140 mL
